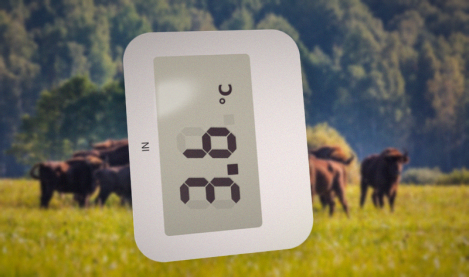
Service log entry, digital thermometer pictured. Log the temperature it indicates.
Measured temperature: 3.6 °C
